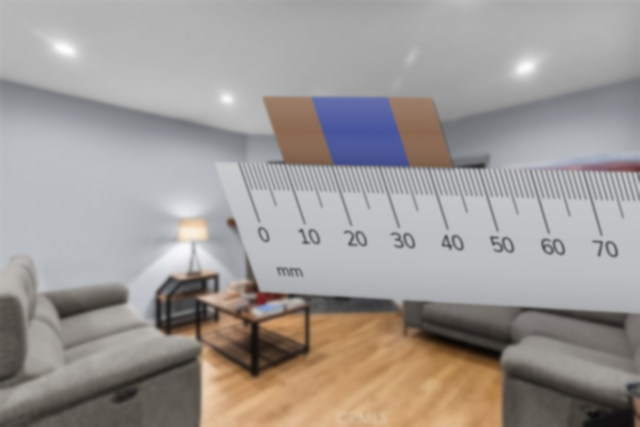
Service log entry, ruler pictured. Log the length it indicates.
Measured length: 35 mm
